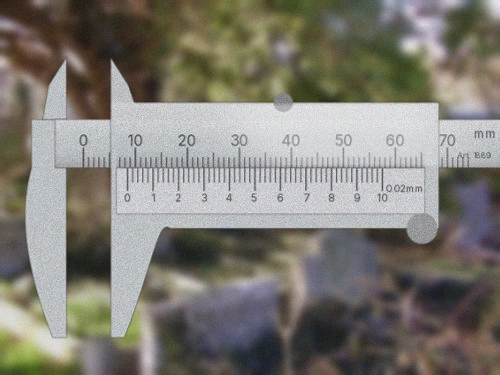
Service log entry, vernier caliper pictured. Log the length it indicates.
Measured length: 8.5 mm
